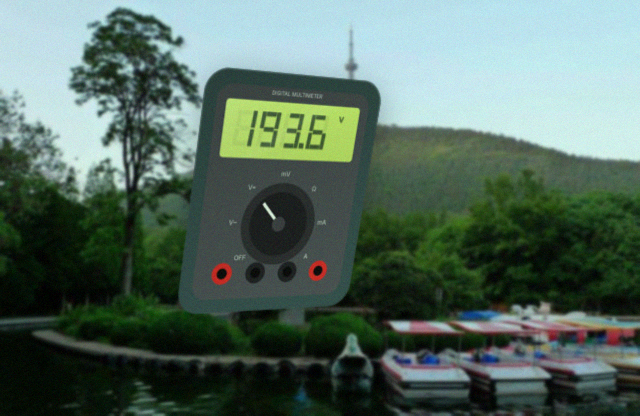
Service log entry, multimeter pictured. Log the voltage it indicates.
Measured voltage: 193.6 V
